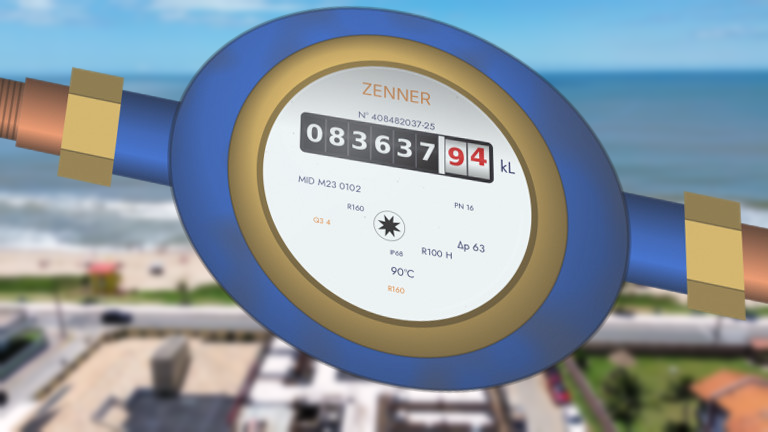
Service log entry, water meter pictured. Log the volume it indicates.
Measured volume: 83637.94 kL
